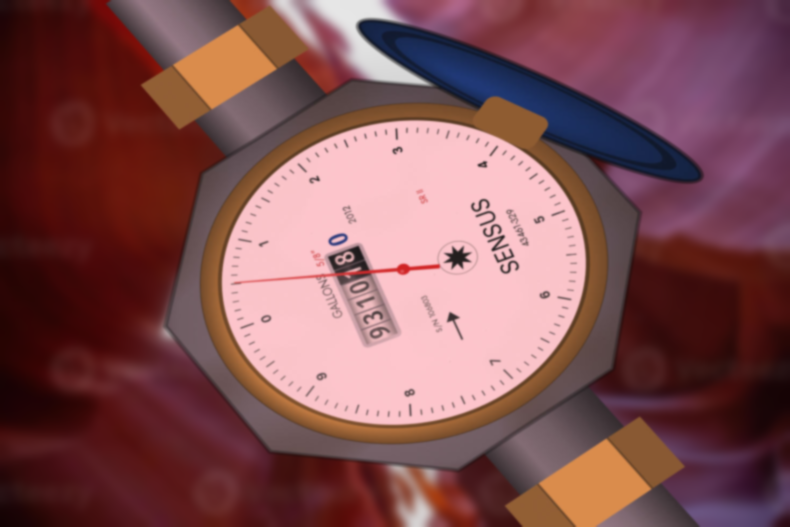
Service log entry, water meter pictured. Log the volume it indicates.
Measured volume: 9310180.5 gal
